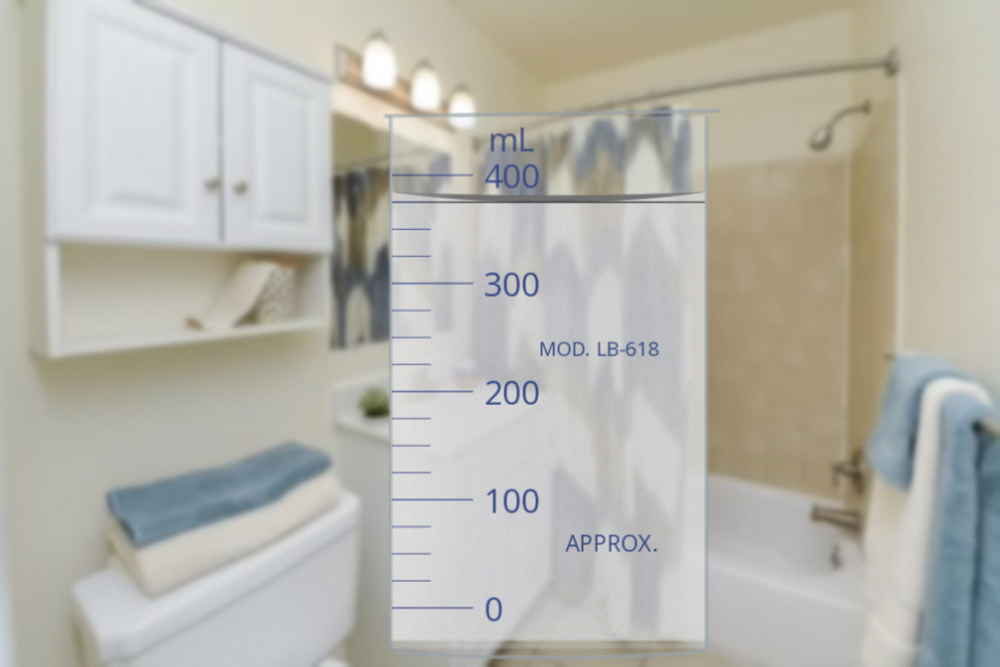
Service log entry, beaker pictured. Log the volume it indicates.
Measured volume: 375 mL
